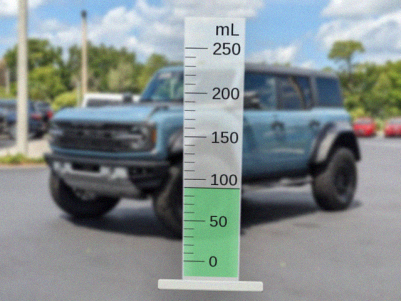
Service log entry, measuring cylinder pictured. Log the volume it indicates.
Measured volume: 90 mL
